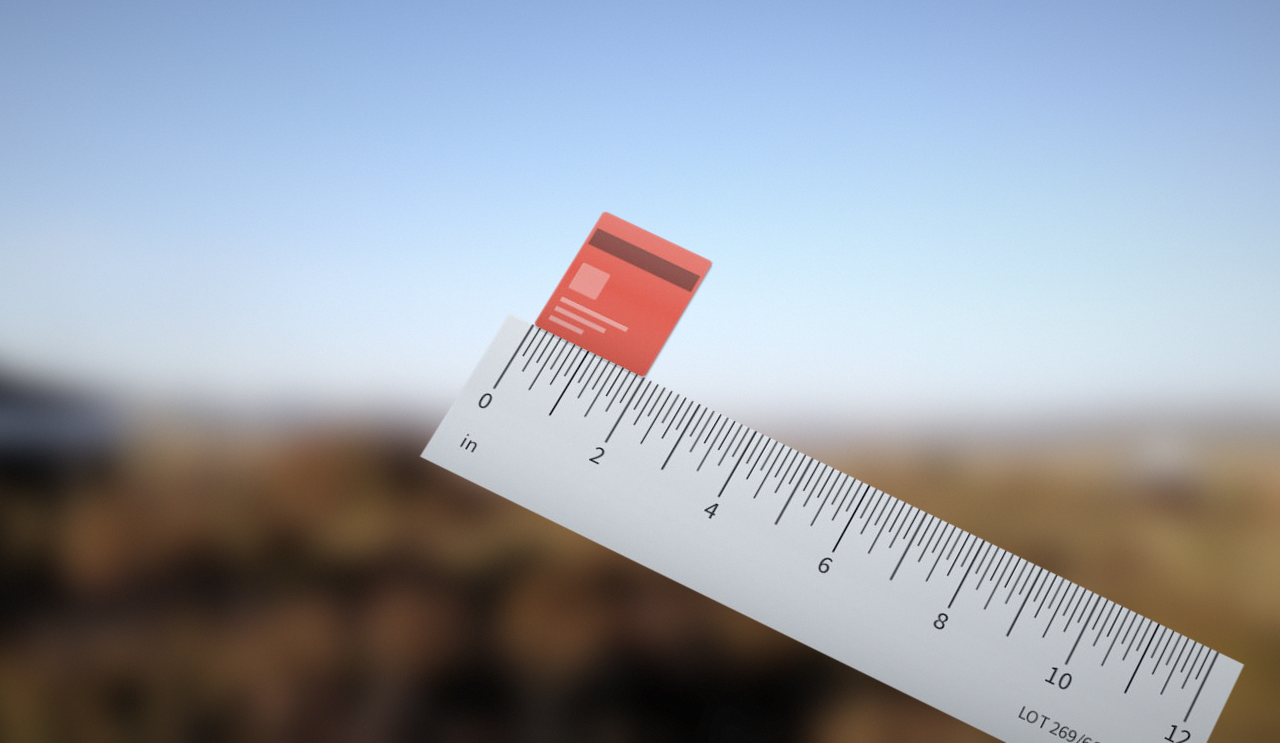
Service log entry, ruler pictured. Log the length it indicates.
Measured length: 2 in
